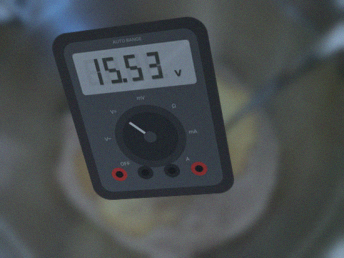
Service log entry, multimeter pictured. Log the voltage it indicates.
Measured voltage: 15.53 V
